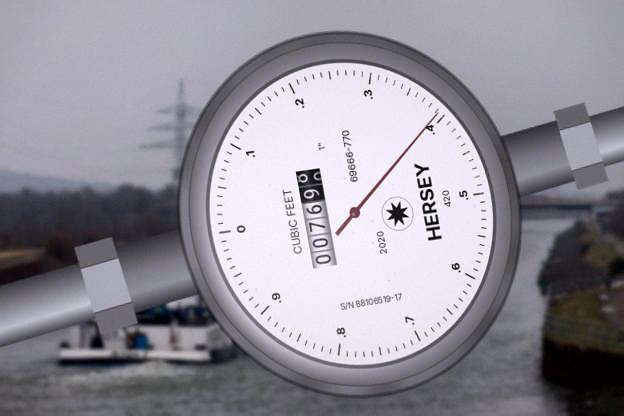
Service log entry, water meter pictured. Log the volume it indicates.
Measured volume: 7698.39 ft³
